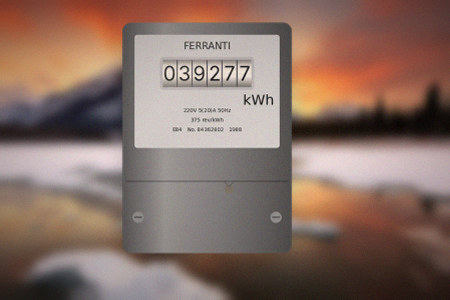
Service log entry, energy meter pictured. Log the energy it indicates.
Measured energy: 39277 kWh
